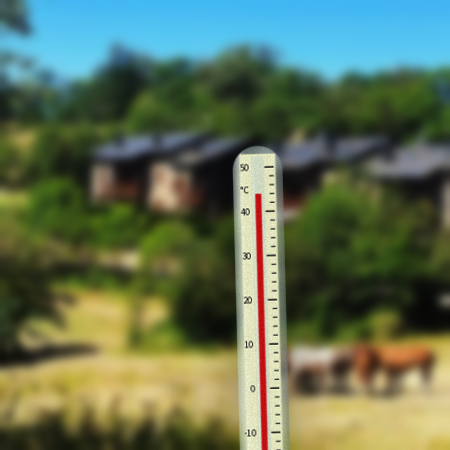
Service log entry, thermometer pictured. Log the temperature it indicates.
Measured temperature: 44 °C
